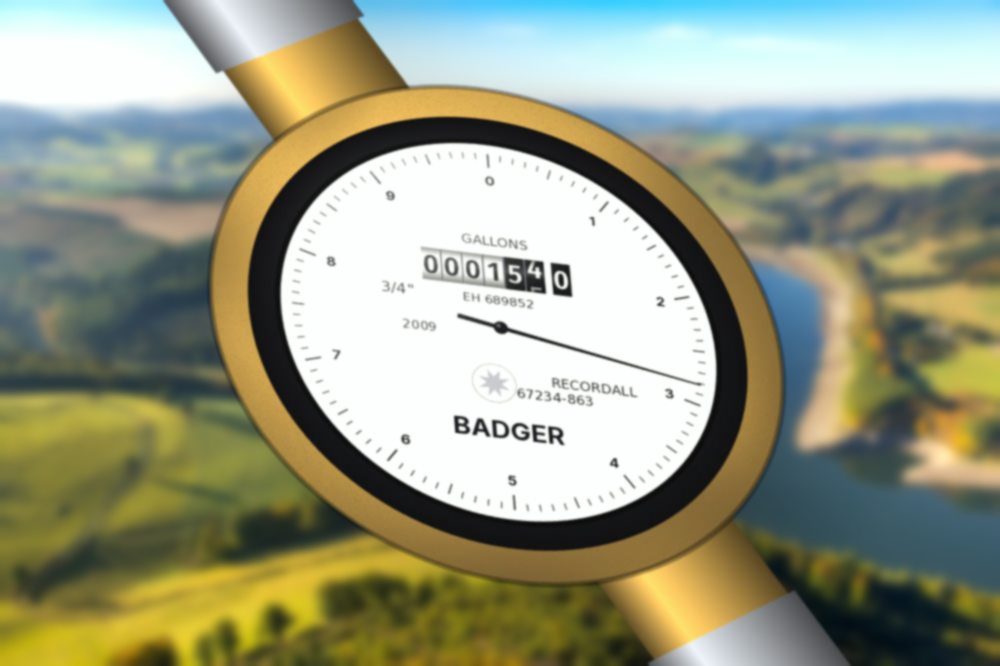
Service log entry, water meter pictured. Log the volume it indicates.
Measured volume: 1542.8 gal
